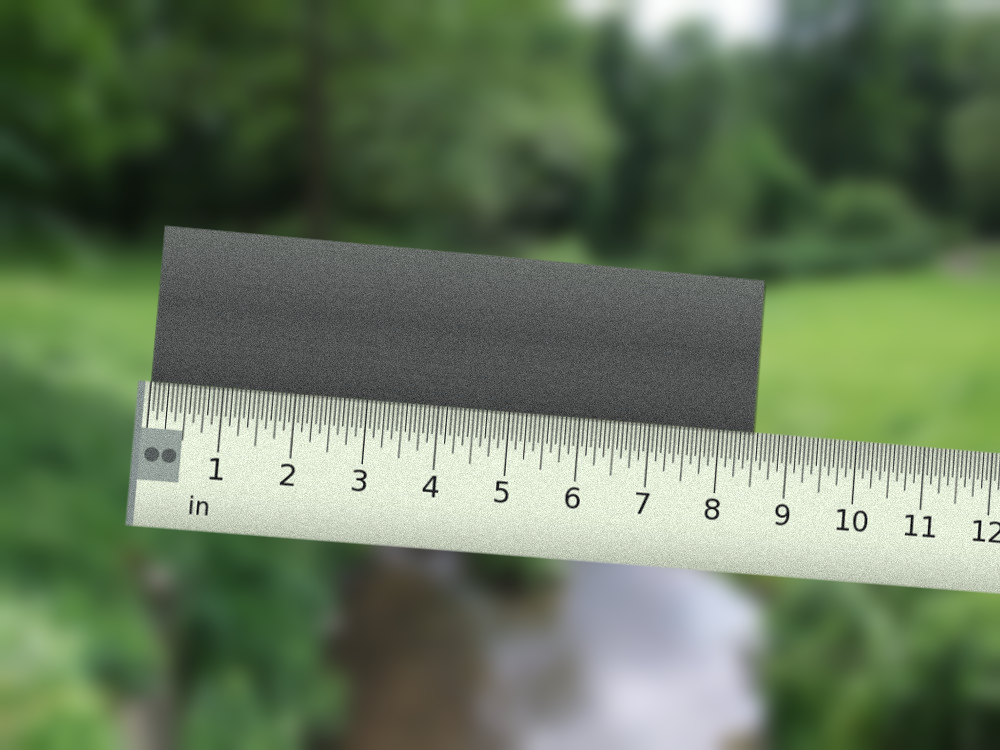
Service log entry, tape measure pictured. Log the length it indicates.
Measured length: 8.5 in
